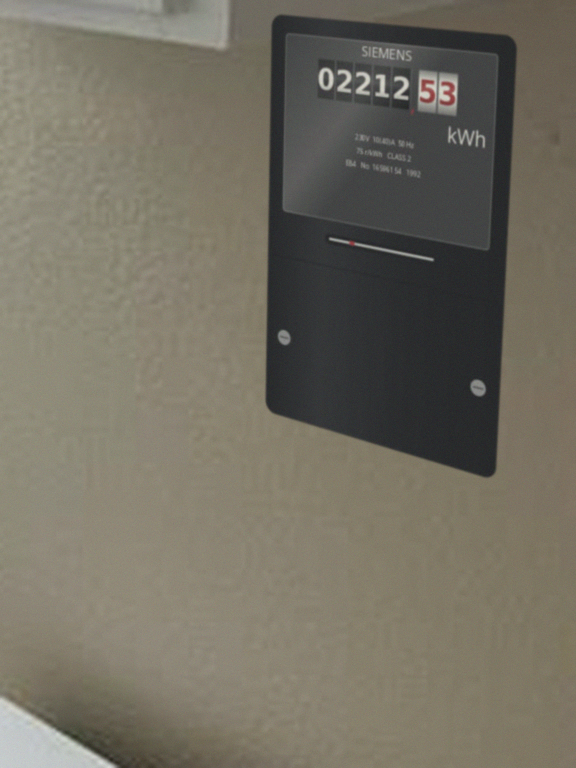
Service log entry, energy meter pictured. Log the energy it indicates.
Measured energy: 2212.53 kWh
